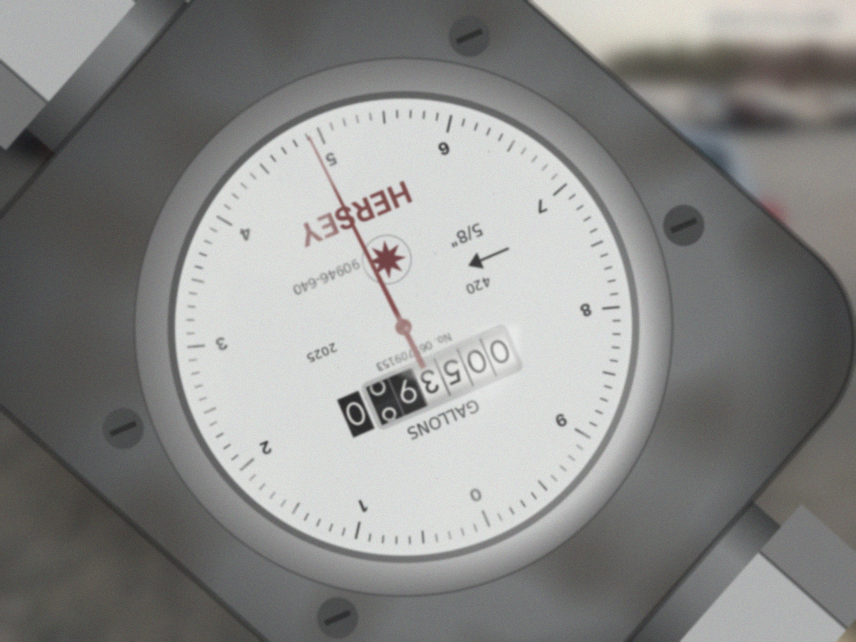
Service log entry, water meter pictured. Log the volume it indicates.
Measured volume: 53984.9 gal
